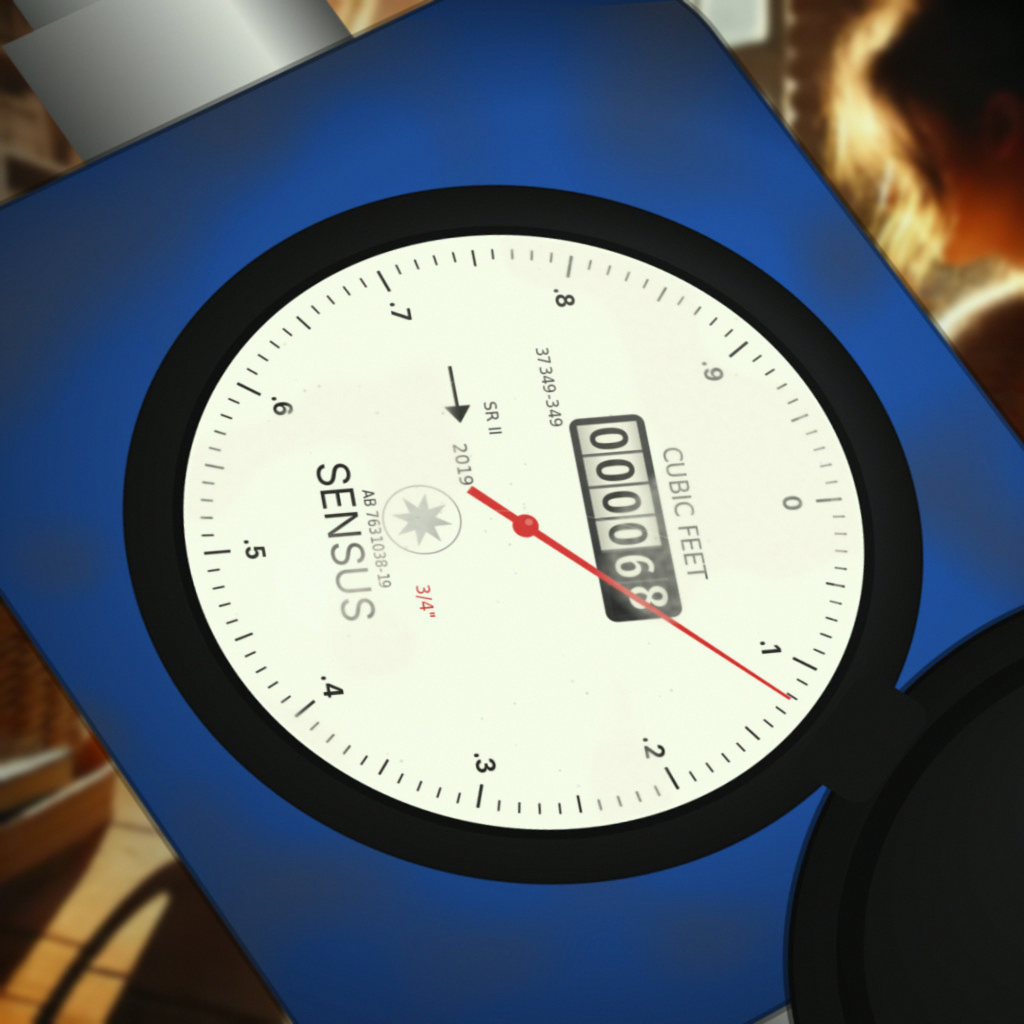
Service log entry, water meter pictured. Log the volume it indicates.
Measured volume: 68.12 ft³
